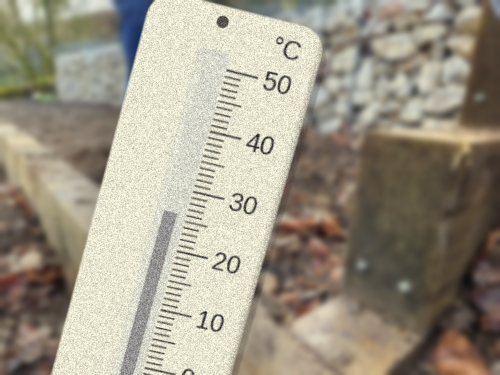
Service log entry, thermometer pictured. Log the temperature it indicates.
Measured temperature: 26 °C
